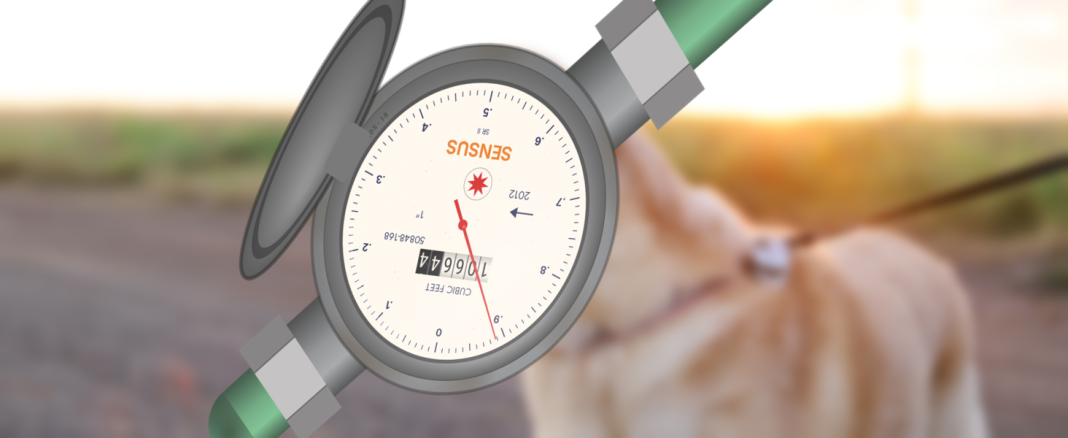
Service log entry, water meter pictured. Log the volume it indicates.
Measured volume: 106643.91 ft³
